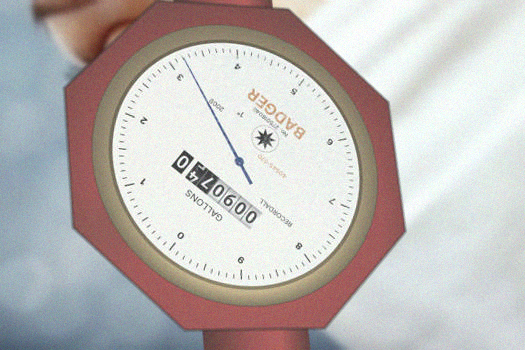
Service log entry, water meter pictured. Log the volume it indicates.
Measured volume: 90743.2 gal
